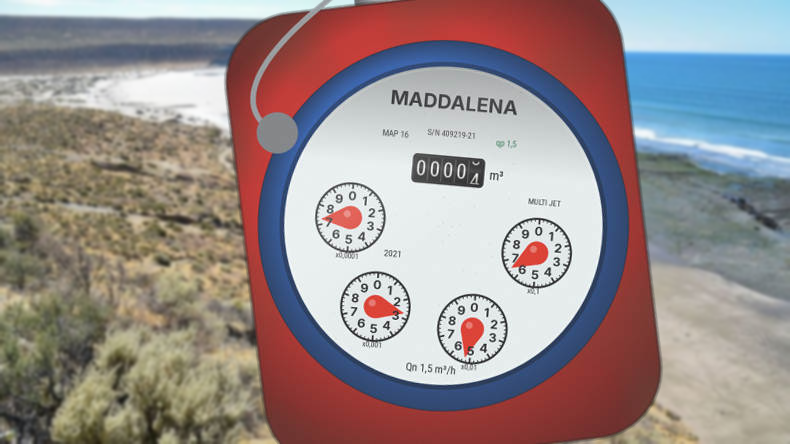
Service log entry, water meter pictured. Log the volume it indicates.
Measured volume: 3.6527 m³
